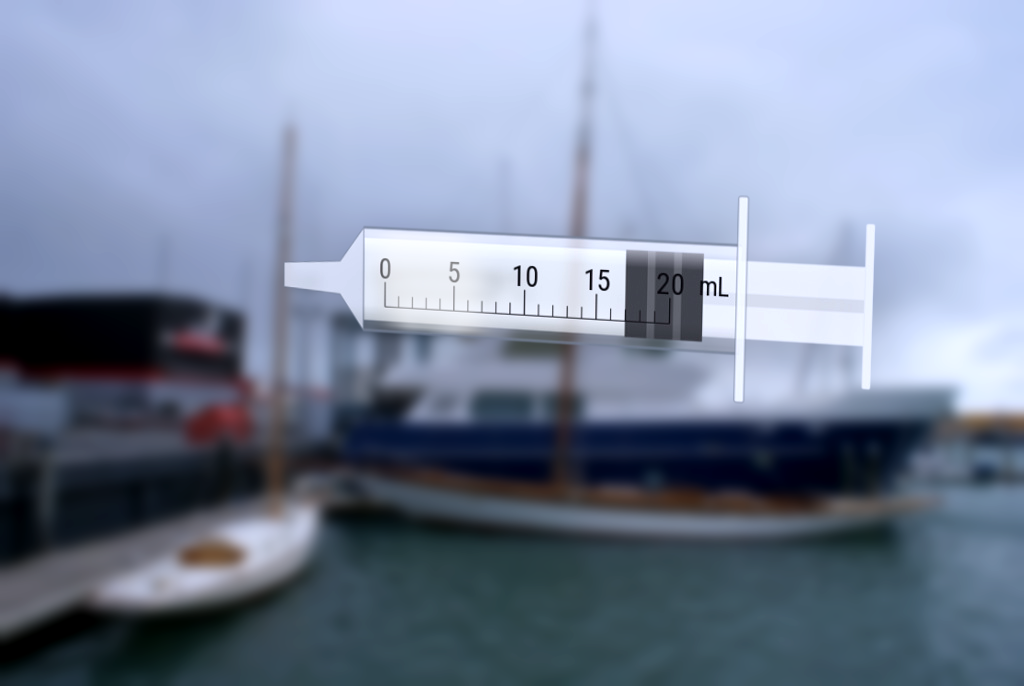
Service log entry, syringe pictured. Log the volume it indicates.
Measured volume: 17 mL
